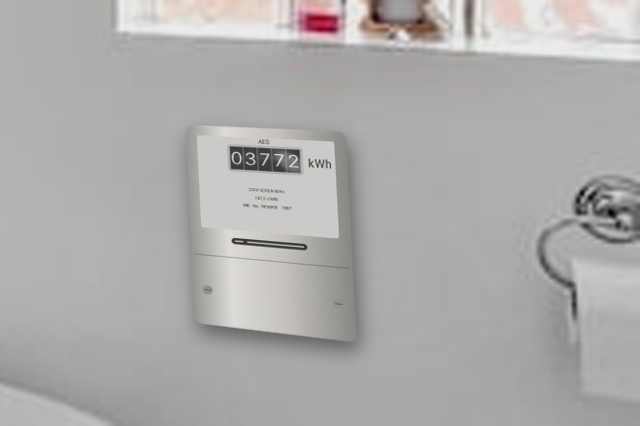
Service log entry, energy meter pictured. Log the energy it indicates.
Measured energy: 3772 kWh
